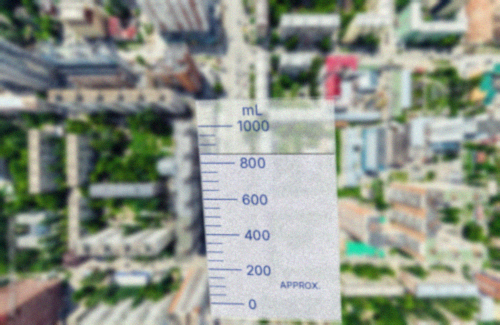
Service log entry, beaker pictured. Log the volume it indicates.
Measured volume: 850 mL
